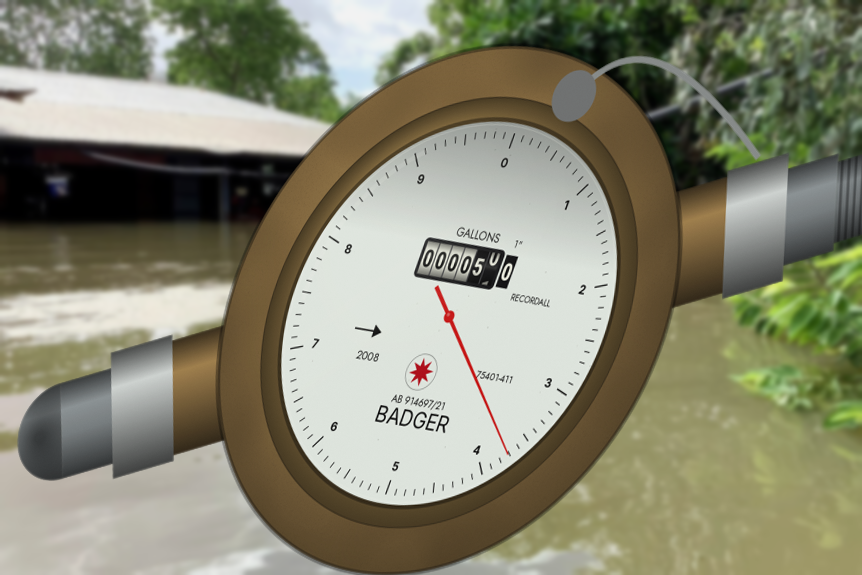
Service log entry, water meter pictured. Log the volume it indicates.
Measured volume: 503.7 gal
